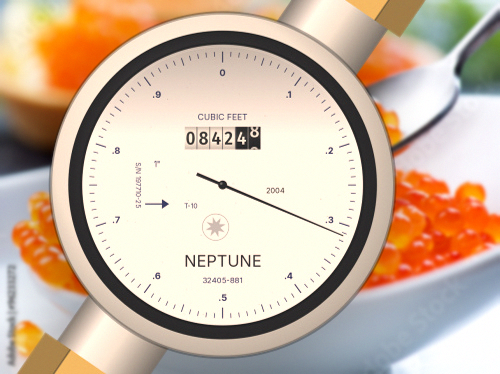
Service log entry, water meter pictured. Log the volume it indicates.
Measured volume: 84248.31 ft³
